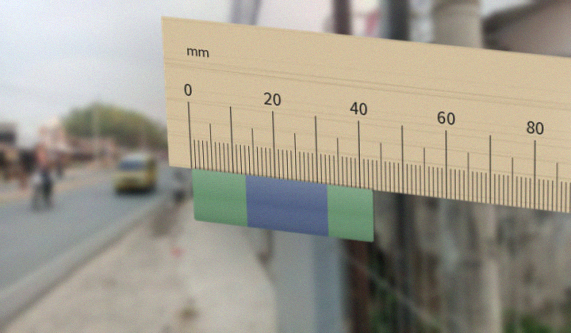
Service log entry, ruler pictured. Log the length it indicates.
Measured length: 43 mm
